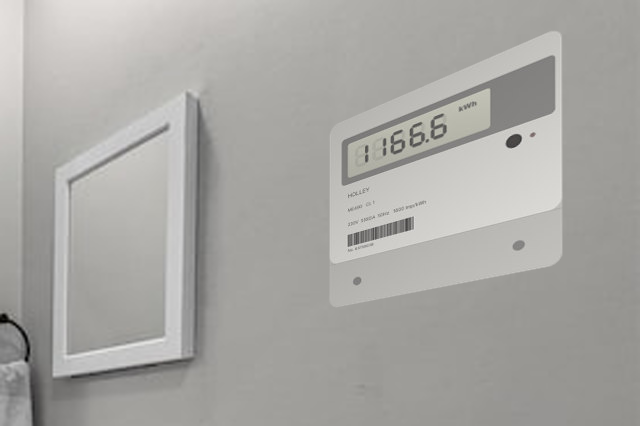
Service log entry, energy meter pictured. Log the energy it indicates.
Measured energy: 1166.6 kWh
